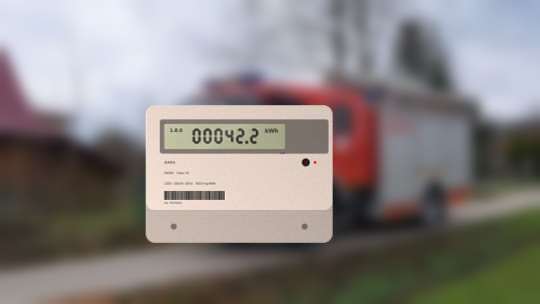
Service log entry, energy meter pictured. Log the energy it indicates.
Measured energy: 42.2 kWh
